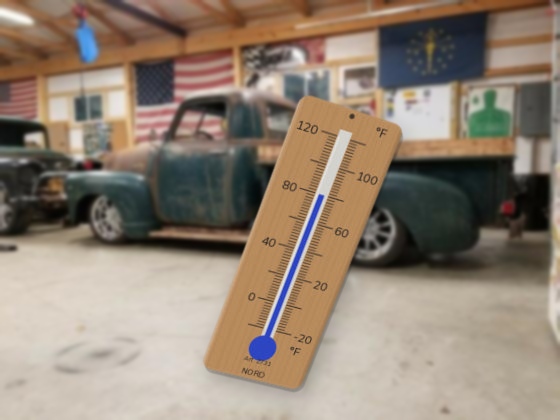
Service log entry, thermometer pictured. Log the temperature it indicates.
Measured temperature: 80 °F
